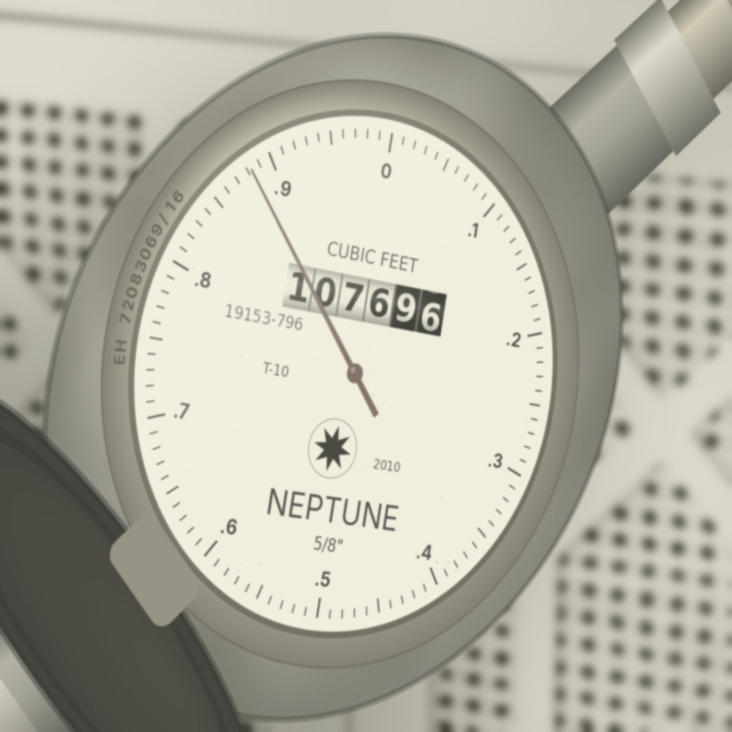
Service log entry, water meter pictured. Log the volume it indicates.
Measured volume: 107695.88 ft³
